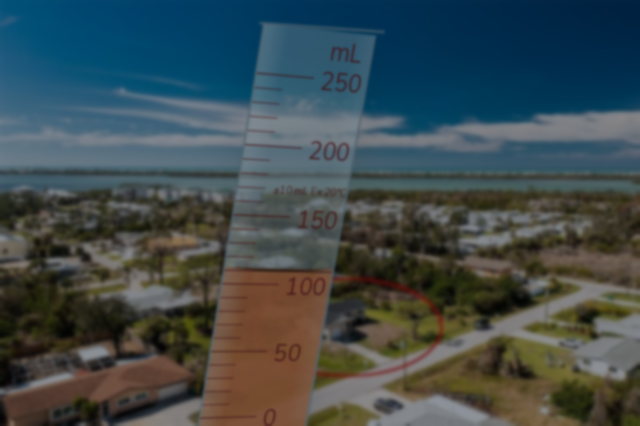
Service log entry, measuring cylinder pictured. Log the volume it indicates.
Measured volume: 110 mL
